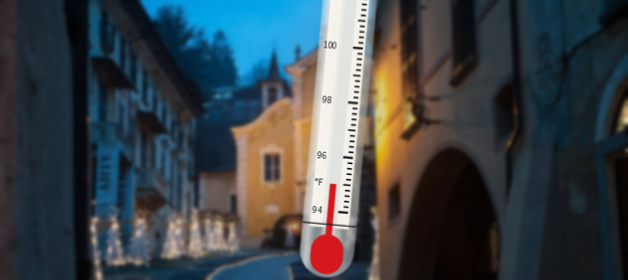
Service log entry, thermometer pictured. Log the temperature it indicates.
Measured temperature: 95 °F
